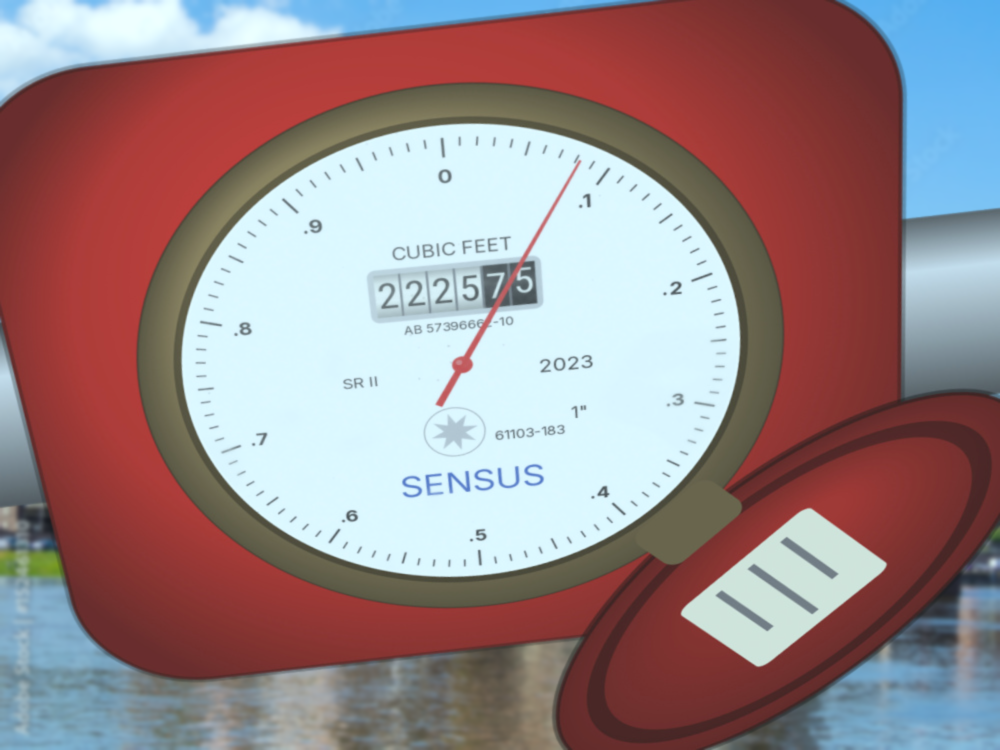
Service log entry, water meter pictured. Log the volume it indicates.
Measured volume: 222575.08 ft³
